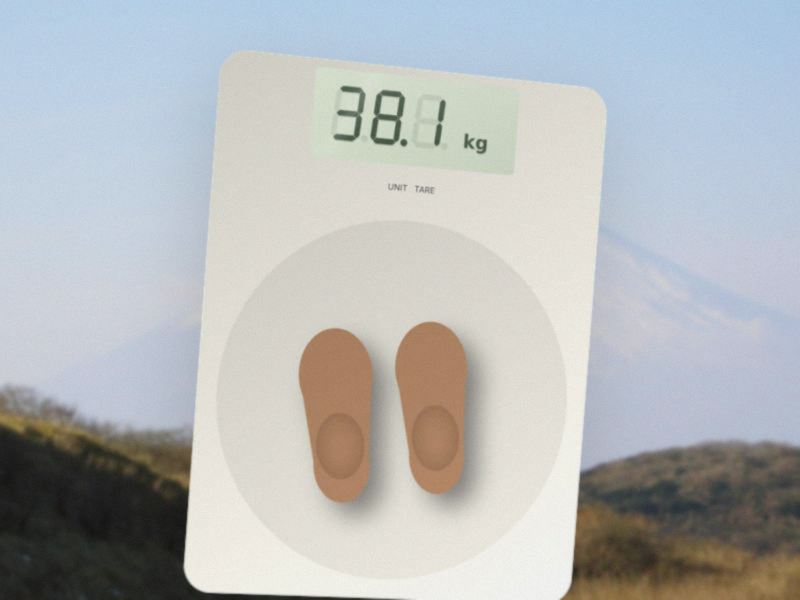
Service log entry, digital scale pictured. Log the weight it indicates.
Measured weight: 38.1 kg
